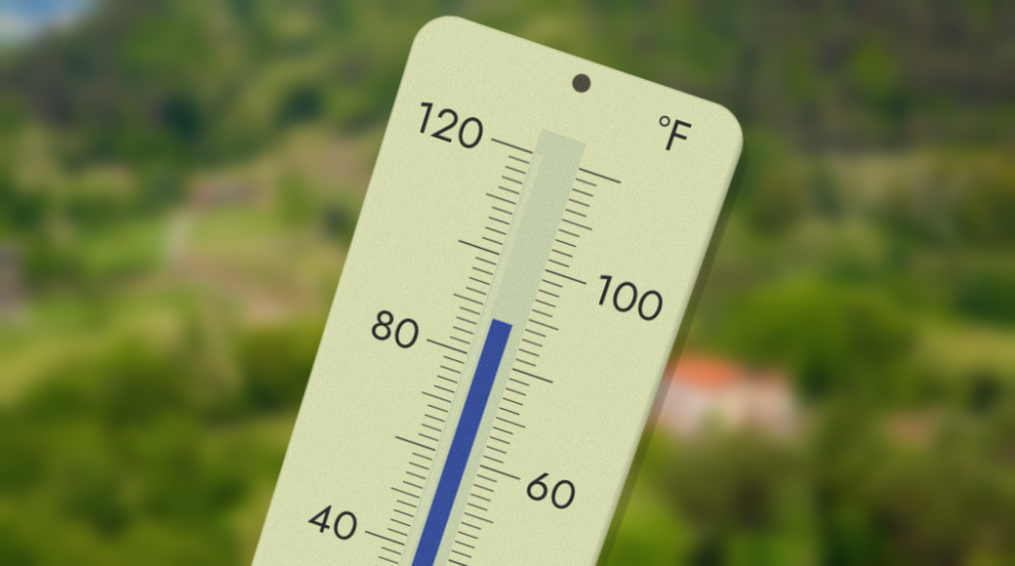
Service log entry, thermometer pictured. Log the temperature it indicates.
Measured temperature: 88 °F
